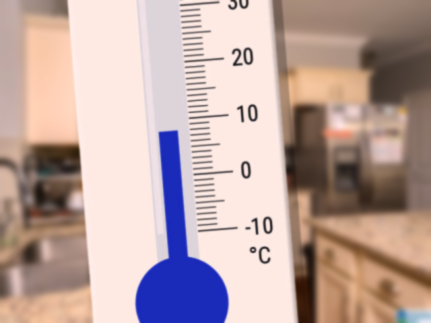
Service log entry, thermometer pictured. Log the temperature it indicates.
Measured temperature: 8 °C
